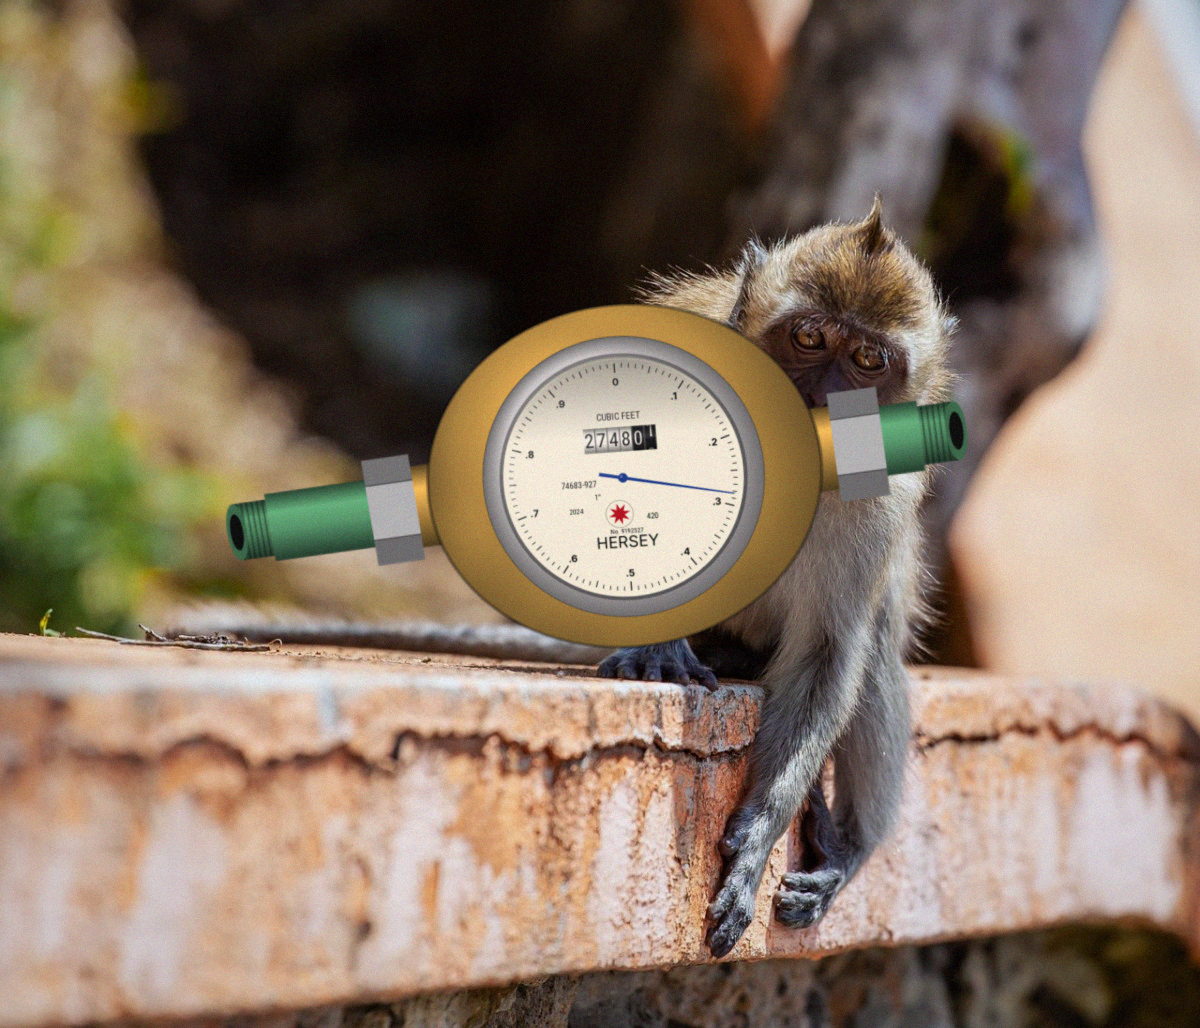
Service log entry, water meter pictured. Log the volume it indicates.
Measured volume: 274801.28 ft³
